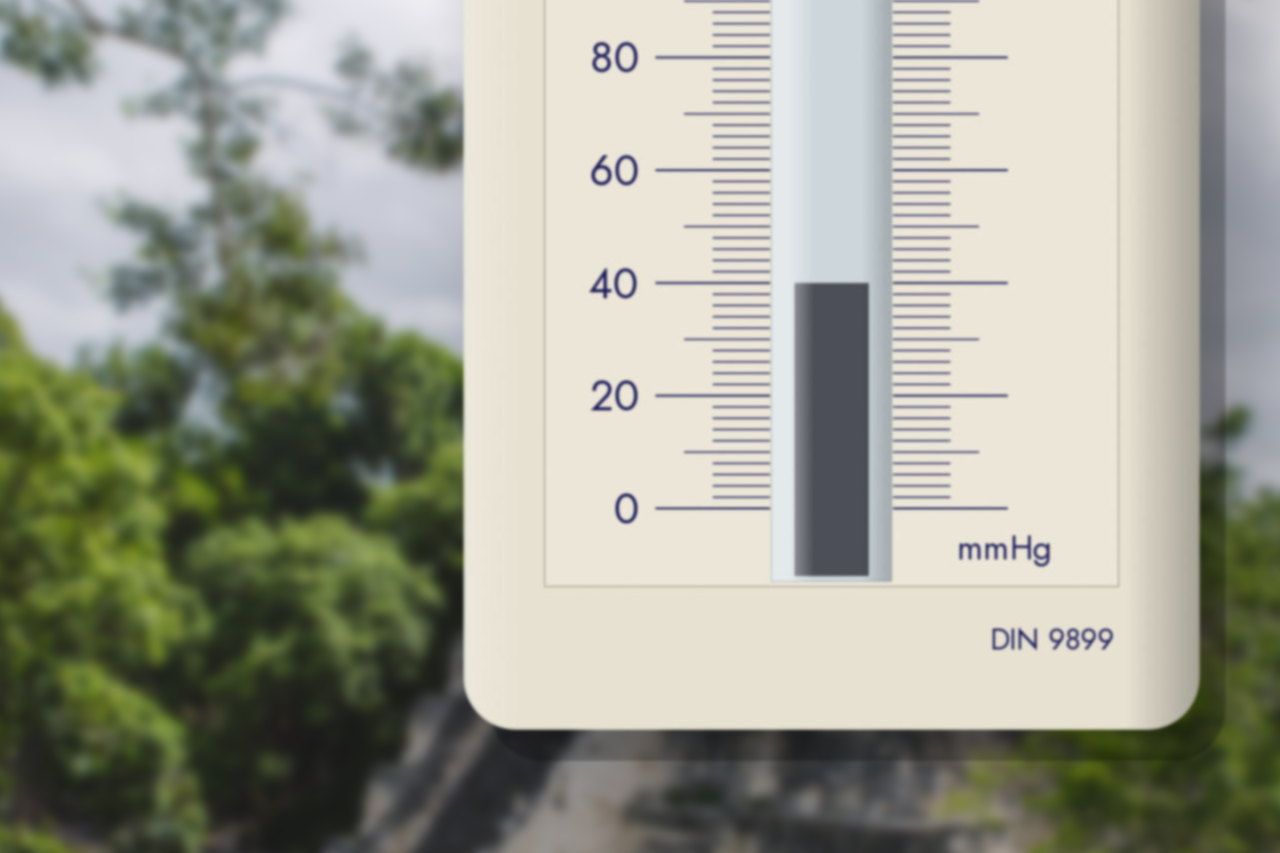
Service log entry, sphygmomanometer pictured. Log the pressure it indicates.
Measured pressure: 40 mmHg
